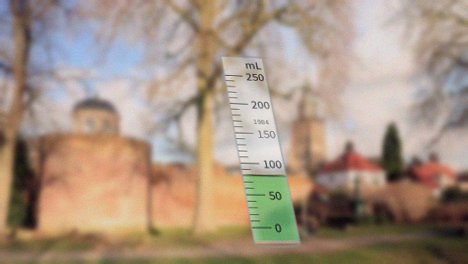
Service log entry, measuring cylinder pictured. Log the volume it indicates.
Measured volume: 80 mL
